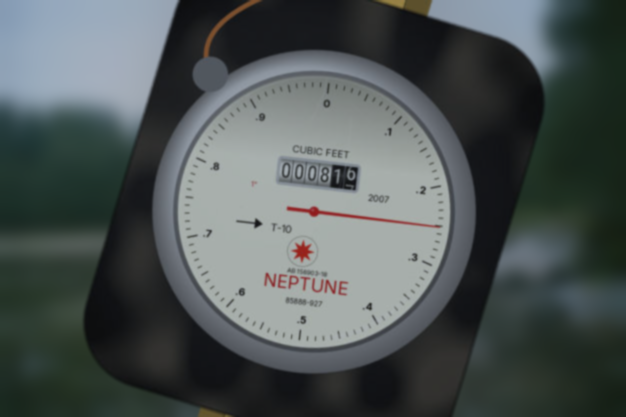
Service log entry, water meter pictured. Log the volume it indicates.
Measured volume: 816.25 ft³
